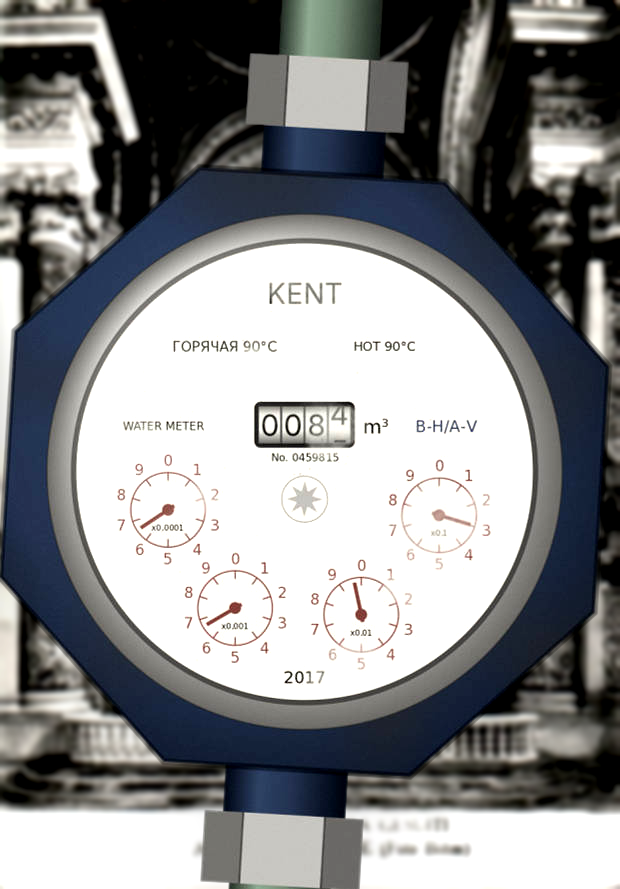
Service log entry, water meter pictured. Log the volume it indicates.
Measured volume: 84.2966 m³
